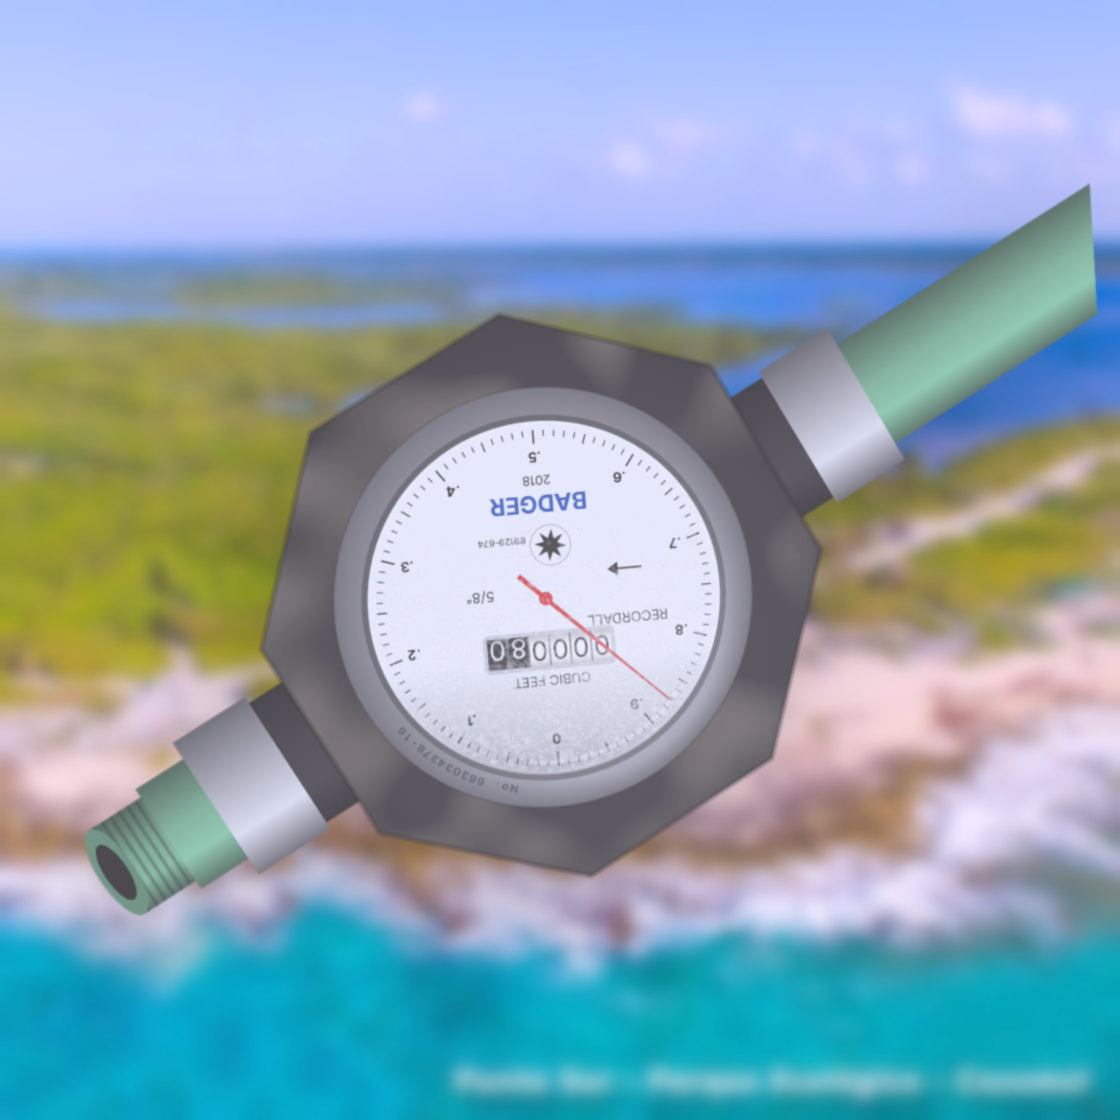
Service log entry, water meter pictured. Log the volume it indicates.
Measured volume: 79.87 ft³
